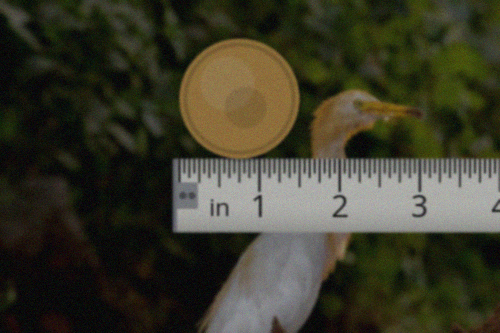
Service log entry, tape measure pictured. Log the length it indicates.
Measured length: 1.5 in
